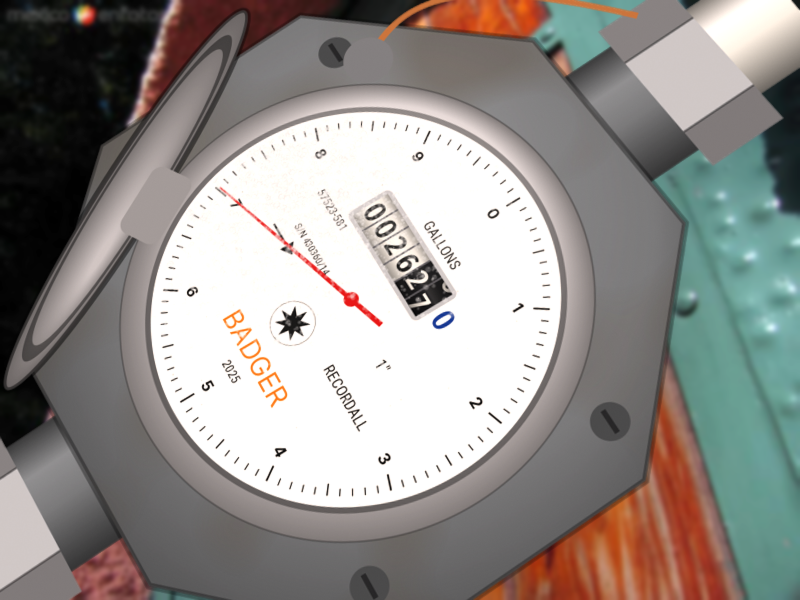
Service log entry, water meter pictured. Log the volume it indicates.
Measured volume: 26267.0 gal
